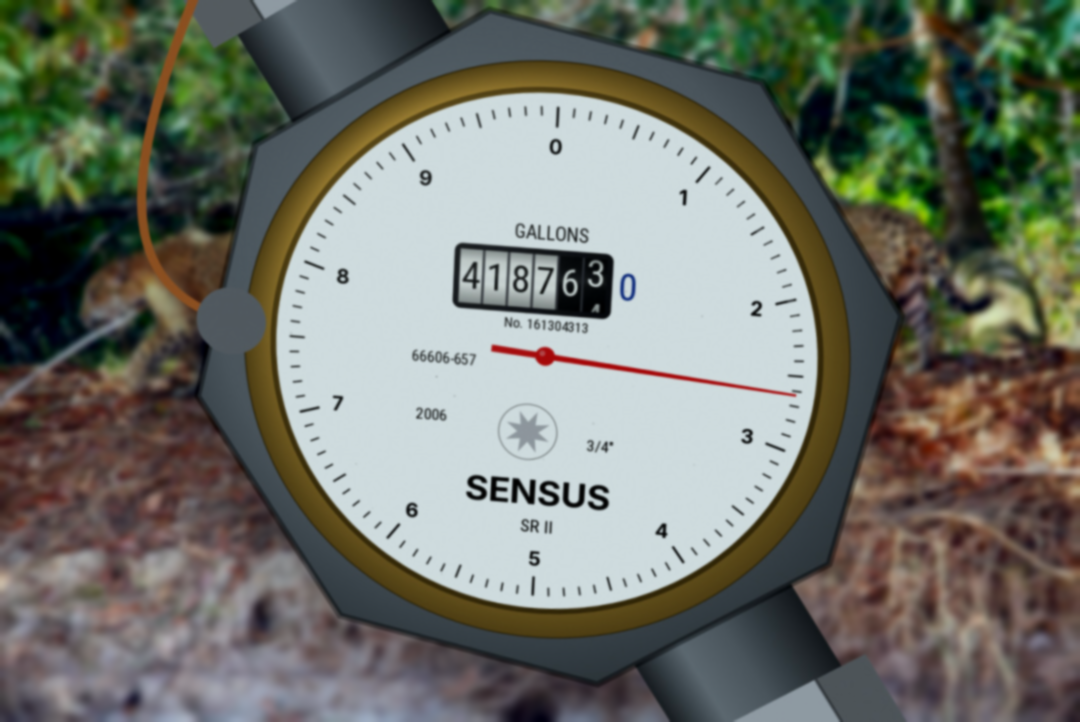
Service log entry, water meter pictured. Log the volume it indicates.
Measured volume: 4187632.6 gal
